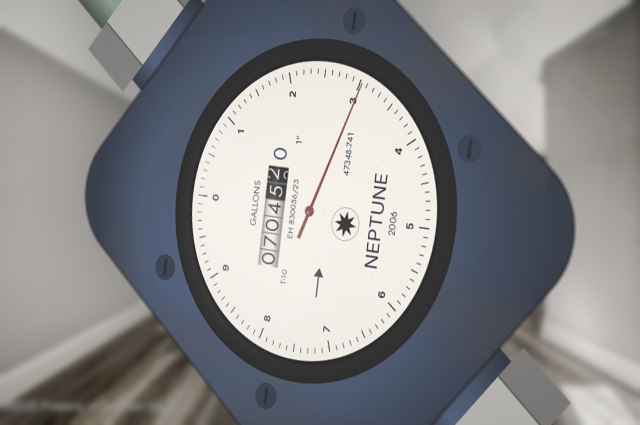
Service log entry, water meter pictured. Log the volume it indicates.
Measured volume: 704523.0 gal
